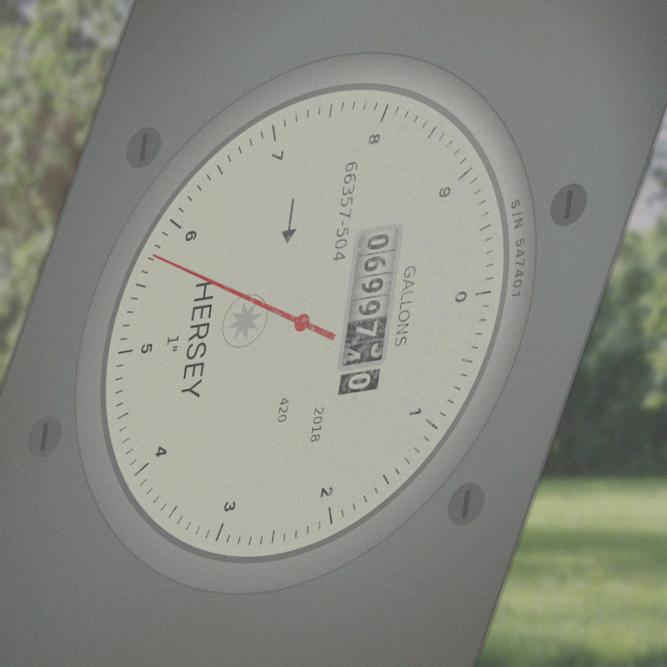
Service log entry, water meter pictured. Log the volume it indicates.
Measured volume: 699735.7 gal
